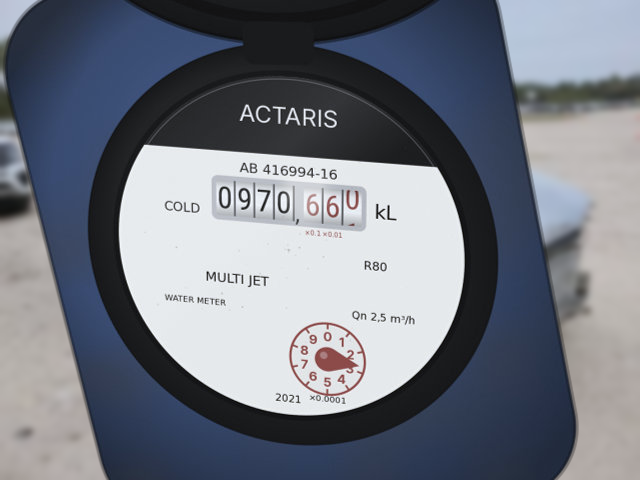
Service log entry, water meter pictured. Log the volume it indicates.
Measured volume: 970.6602 kL
